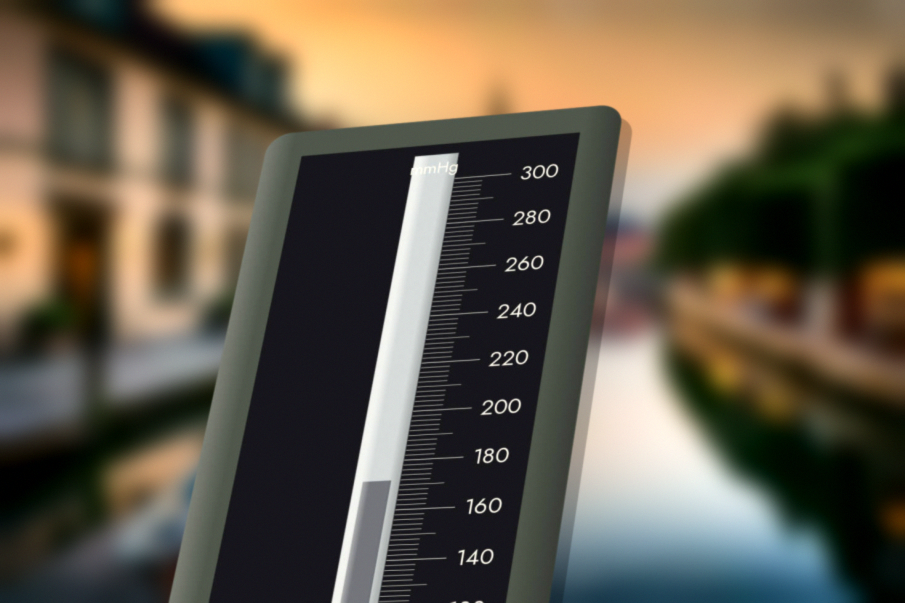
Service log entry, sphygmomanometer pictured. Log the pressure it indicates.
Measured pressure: 172 mmHg
